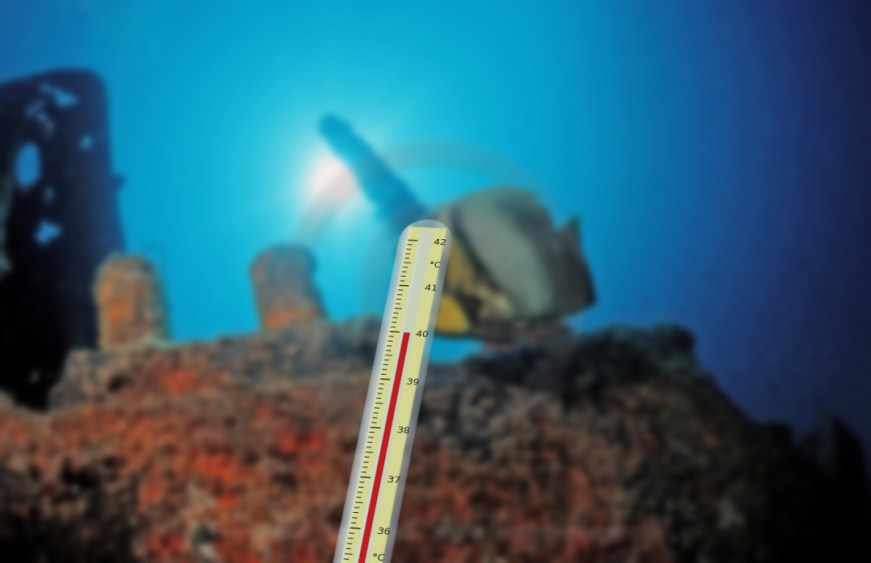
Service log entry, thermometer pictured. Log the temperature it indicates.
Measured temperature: 40 °C
